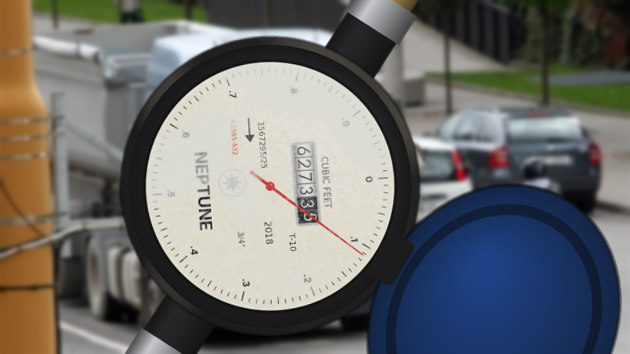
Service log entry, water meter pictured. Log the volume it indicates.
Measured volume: 627335.11 ft³
